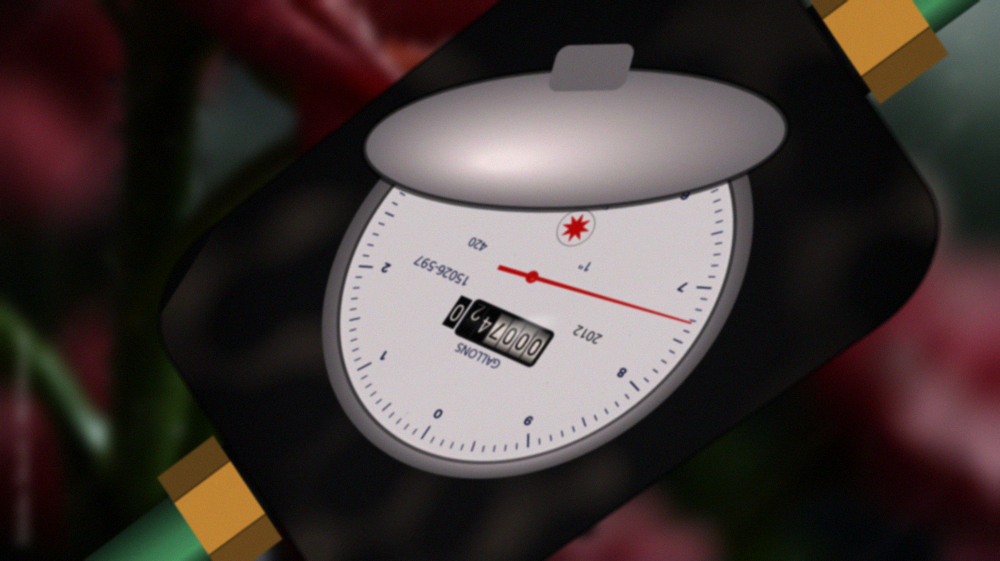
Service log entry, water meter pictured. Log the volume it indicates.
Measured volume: 7417.3 gal
